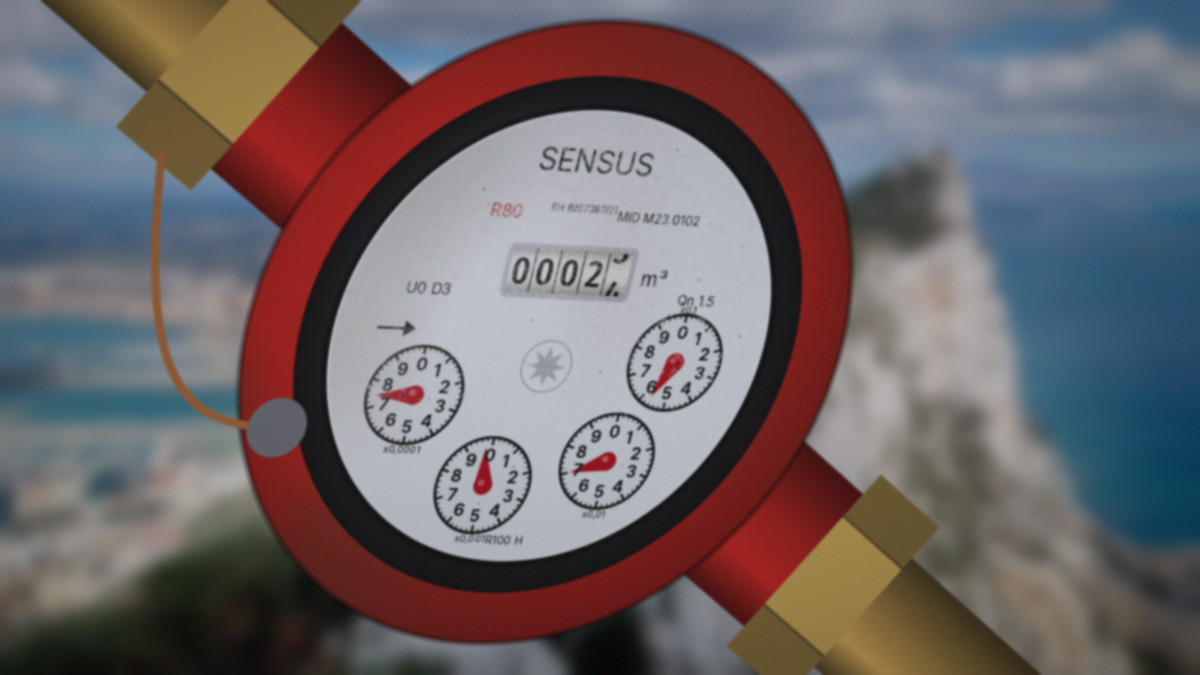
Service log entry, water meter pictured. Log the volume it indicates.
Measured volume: 23.5697 m³
